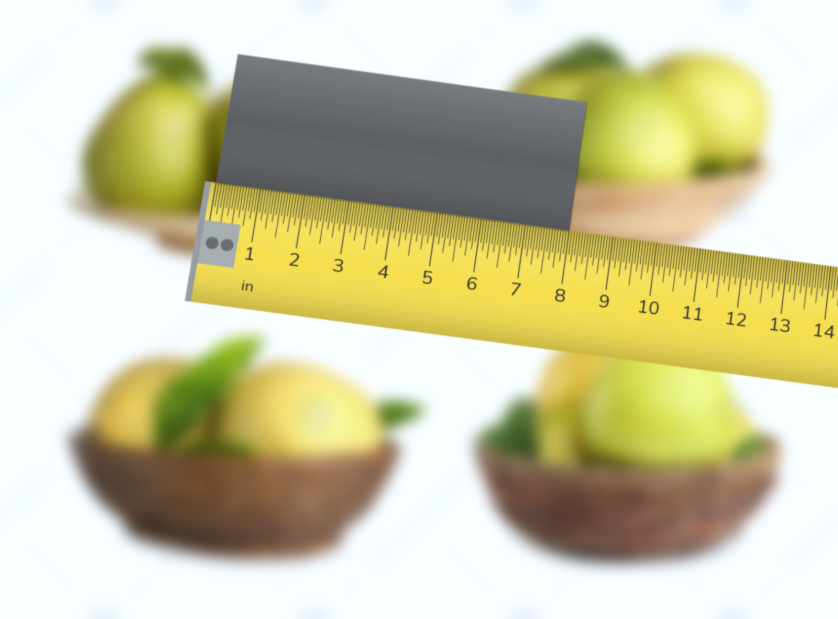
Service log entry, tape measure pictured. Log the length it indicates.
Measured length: 8 in
